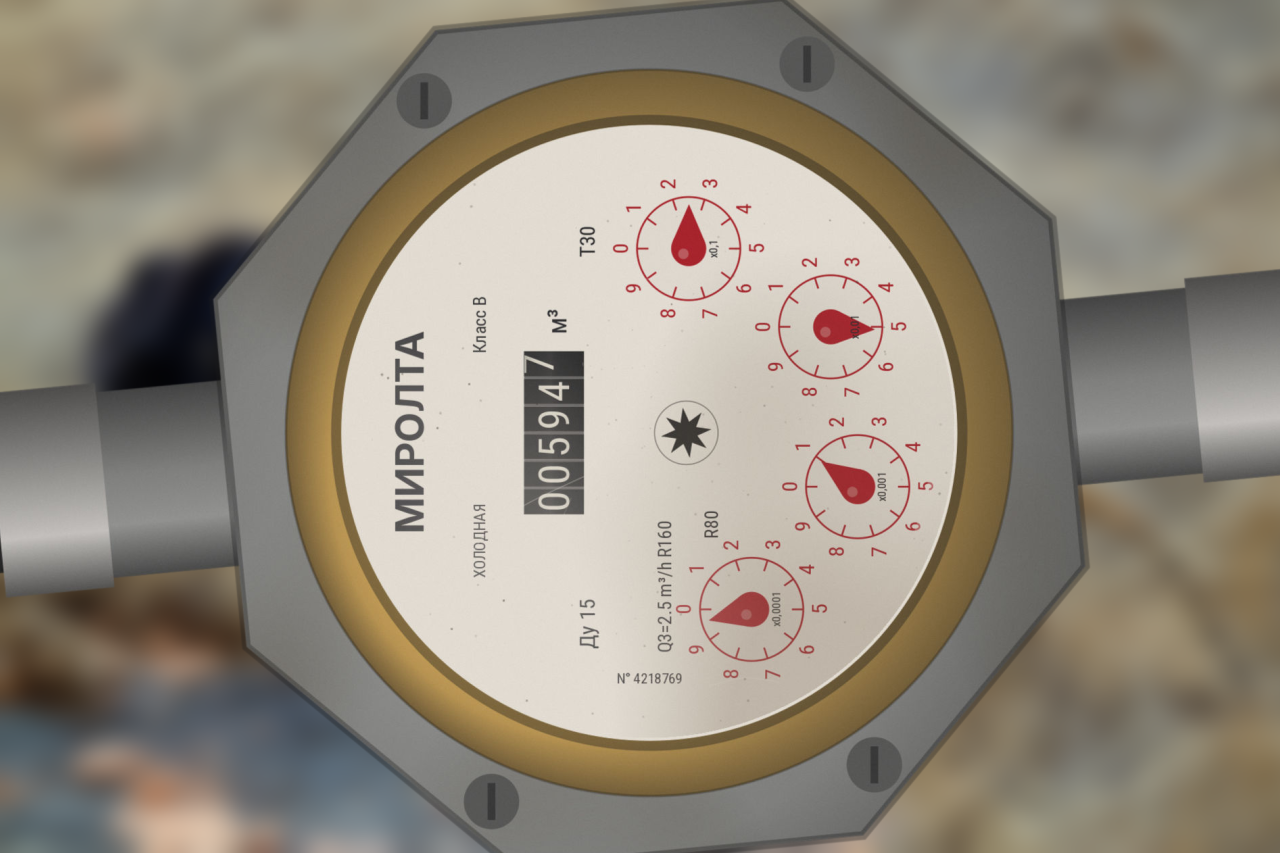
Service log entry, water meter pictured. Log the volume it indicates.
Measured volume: 5947.2509 m³
